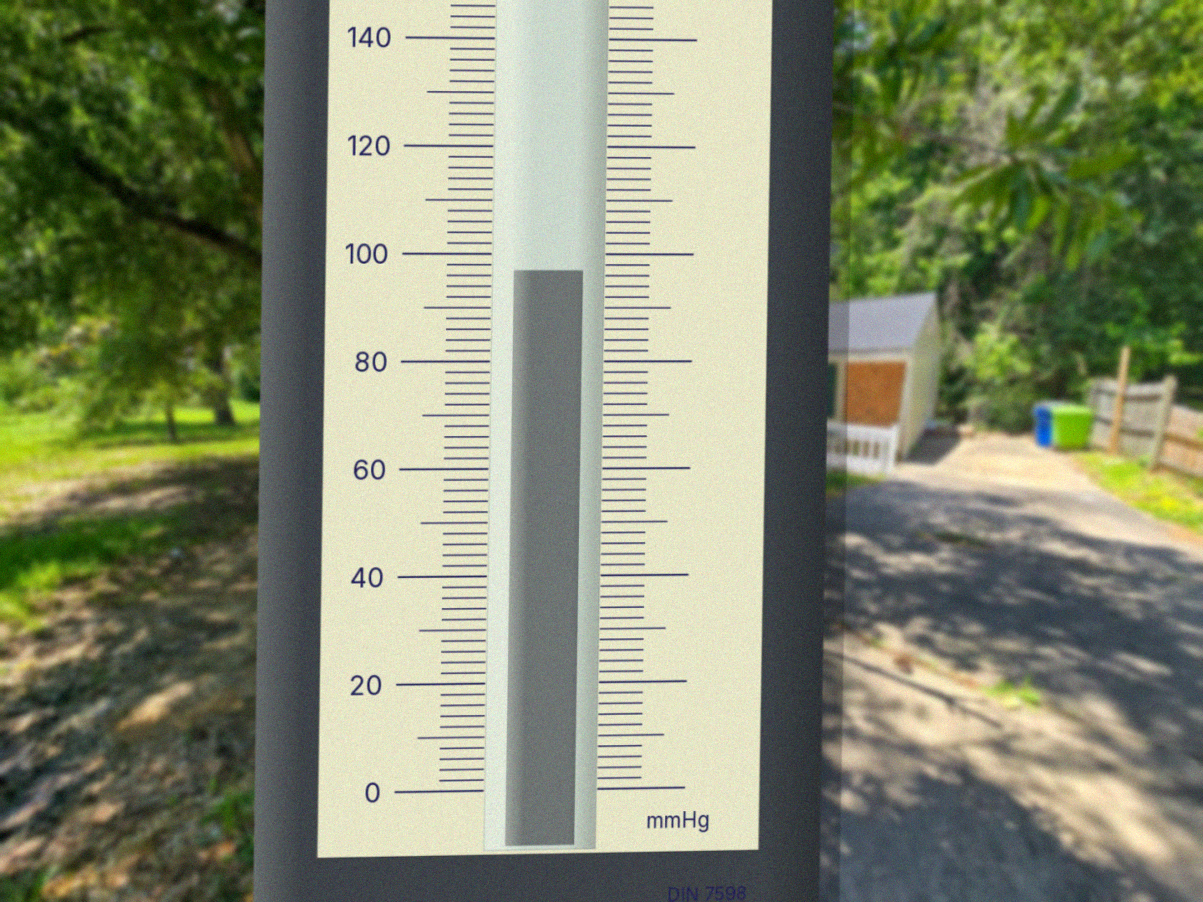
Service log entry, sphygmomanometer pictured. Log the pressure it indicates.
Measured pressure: 97 mmHg
